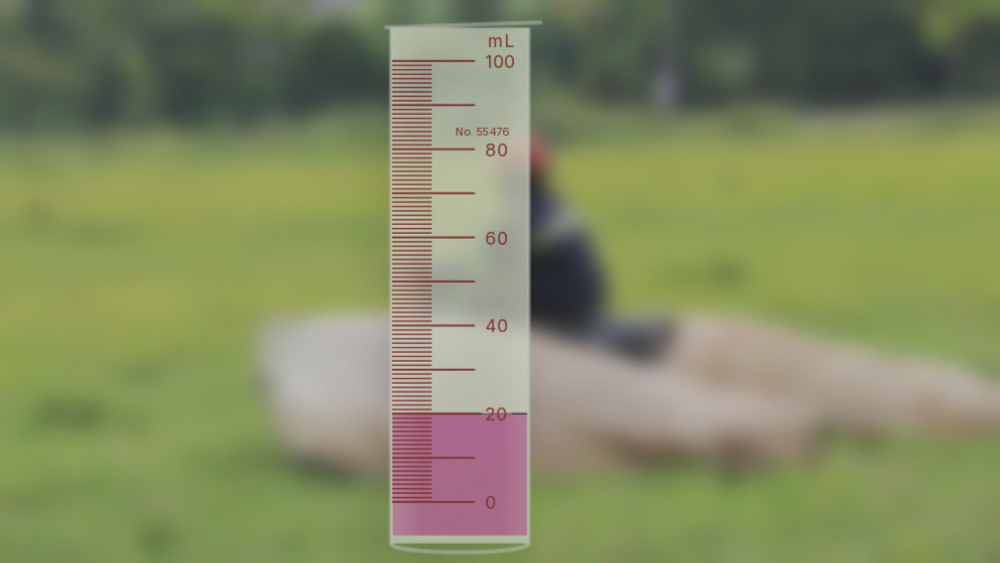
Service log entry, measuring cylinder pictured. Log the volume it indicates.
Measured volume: 20 mL
